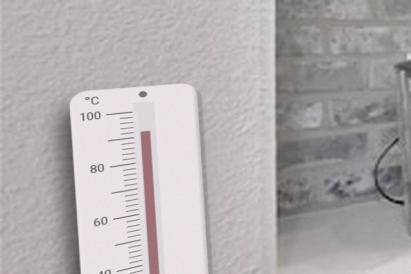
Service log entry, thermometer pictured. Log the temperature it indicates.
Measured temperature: 92 °C
